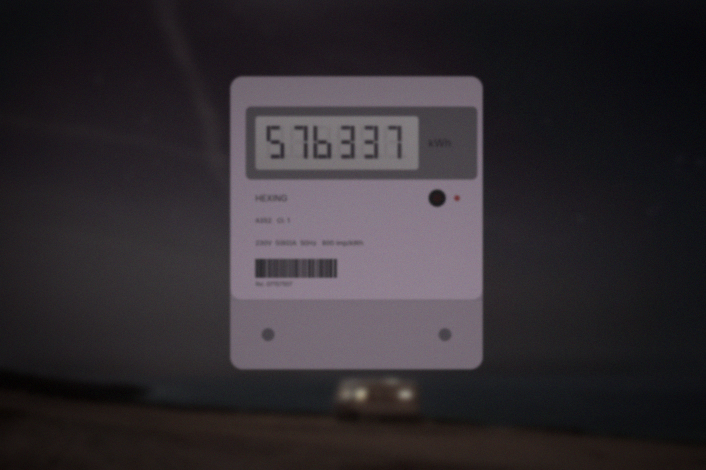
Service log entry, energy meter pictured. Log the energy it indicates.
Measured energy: 576337 kWh
